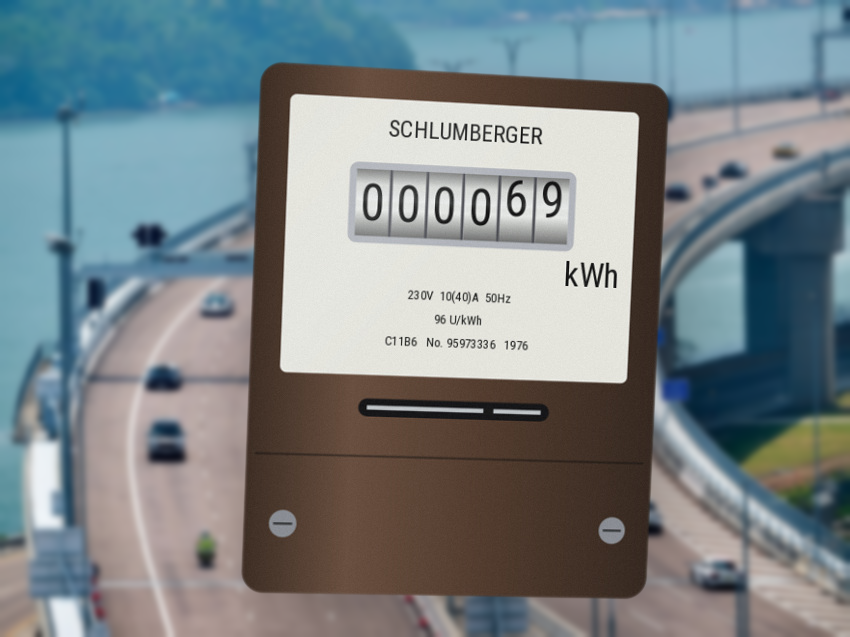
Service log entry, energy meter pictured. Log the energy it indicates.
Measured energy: 69 kWh
